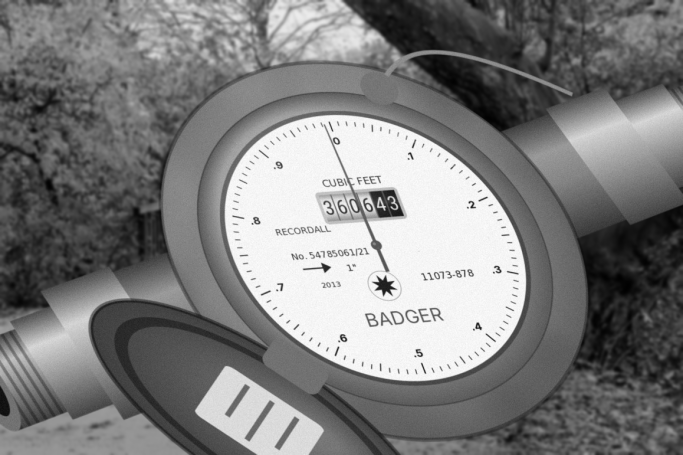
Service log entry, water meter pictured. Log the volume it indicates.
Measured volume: 360642.99 ft³
